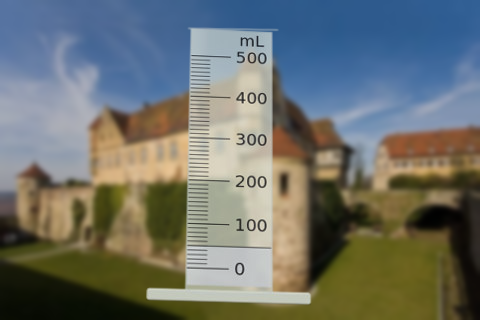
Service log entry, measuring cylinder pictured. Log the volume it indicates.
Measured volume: 50 mL
